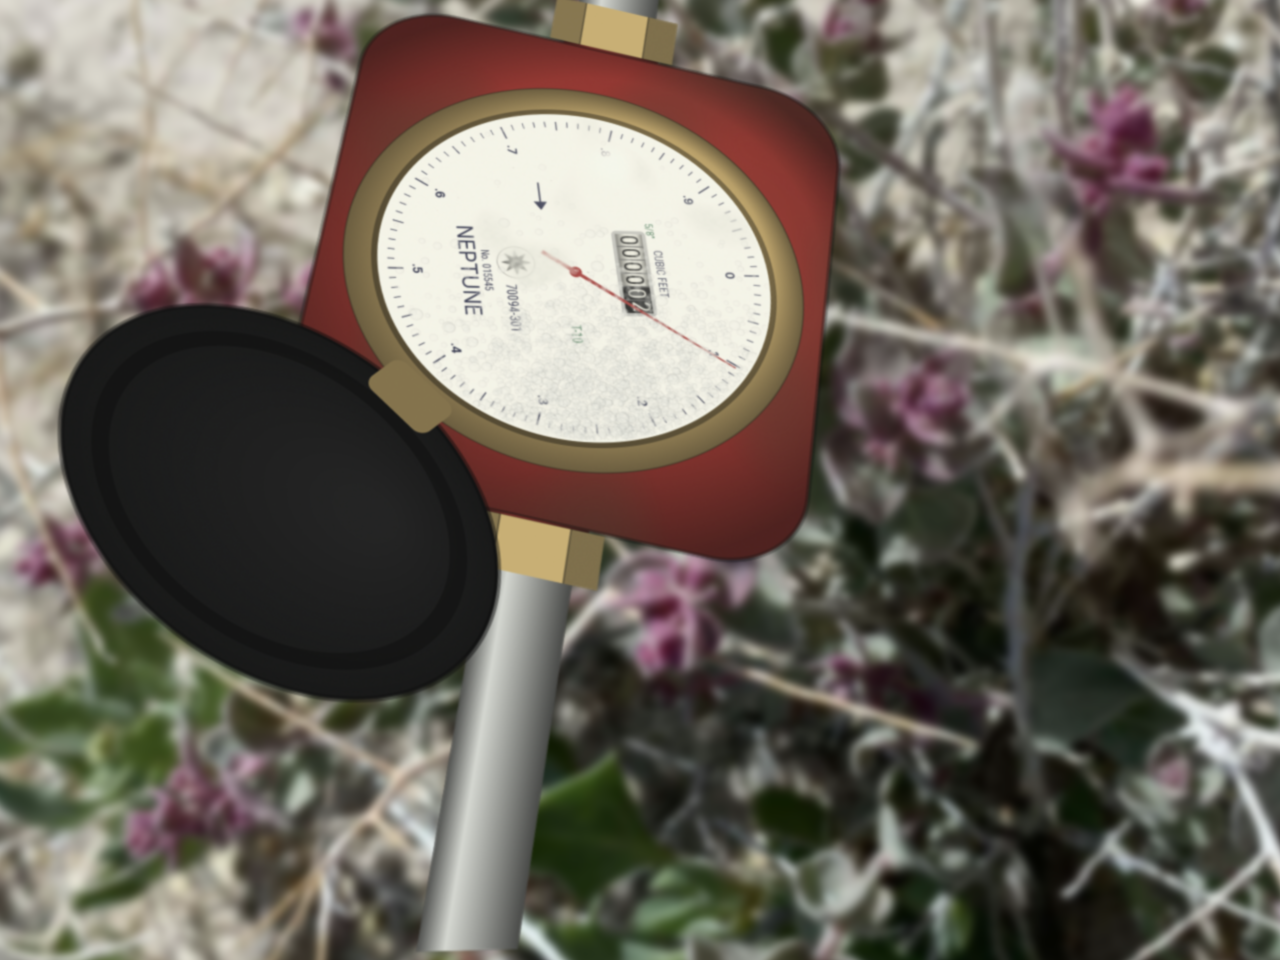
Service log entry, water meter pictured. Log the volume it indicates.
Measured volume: 2.10 ft³
